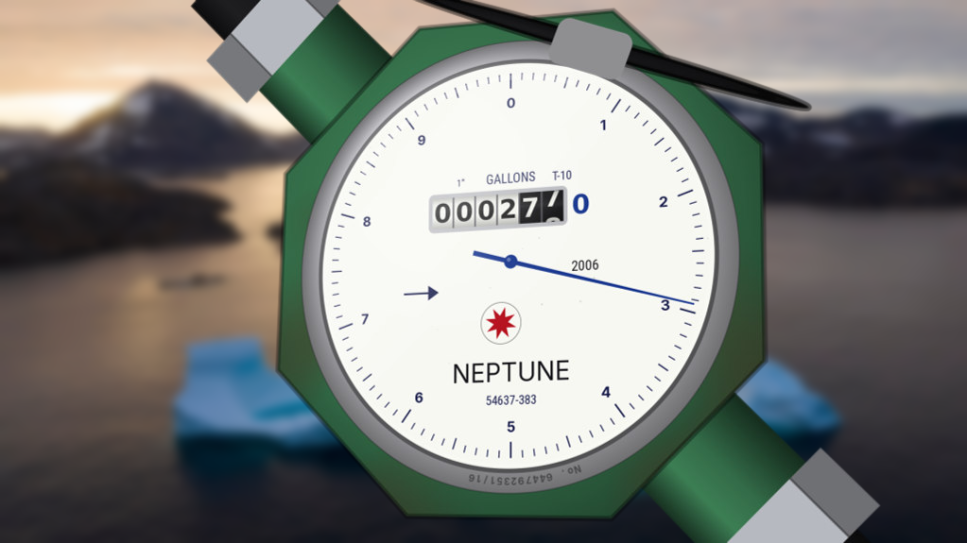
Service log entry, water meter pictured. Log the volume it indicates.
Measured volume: 2772.9 gal
